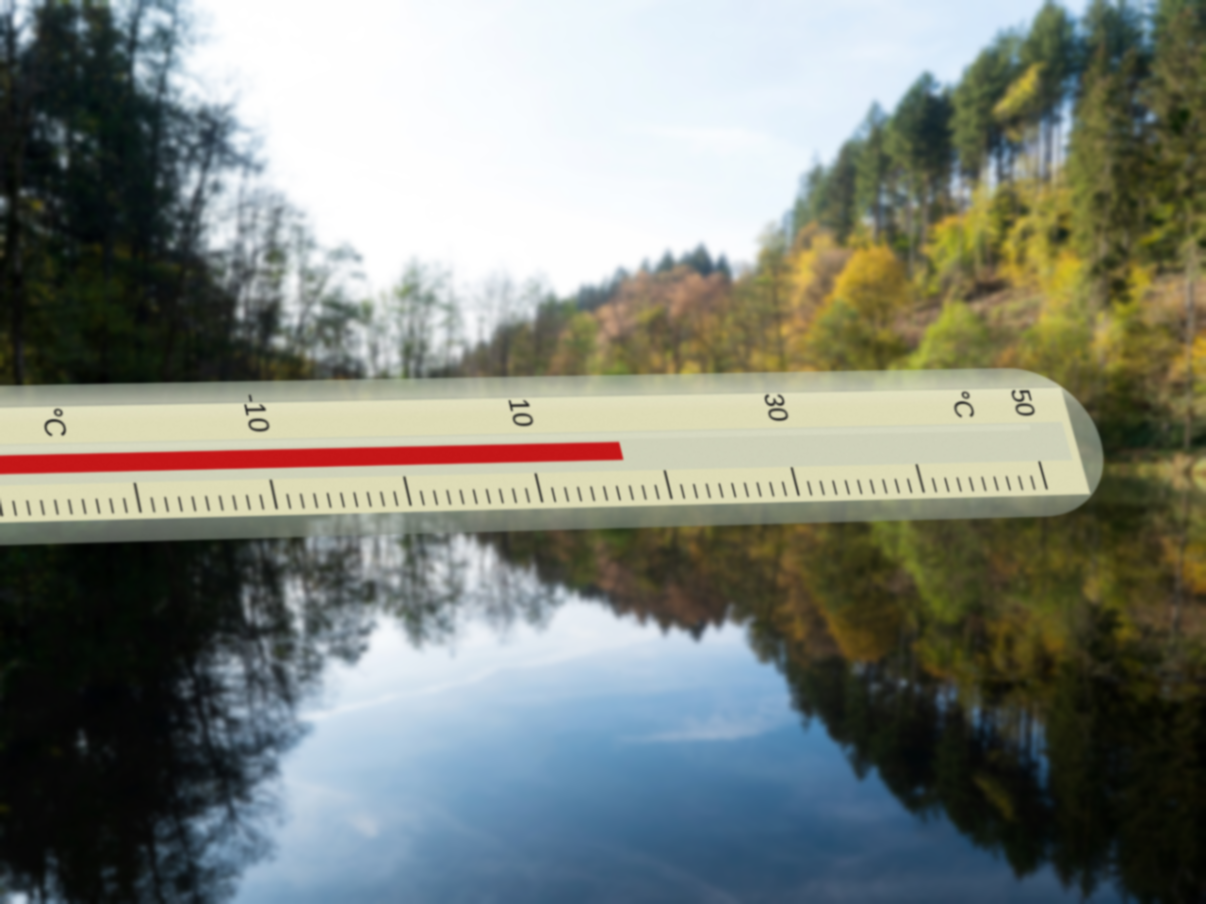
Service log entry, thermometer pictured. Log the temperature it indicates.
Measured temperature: 17 °C
